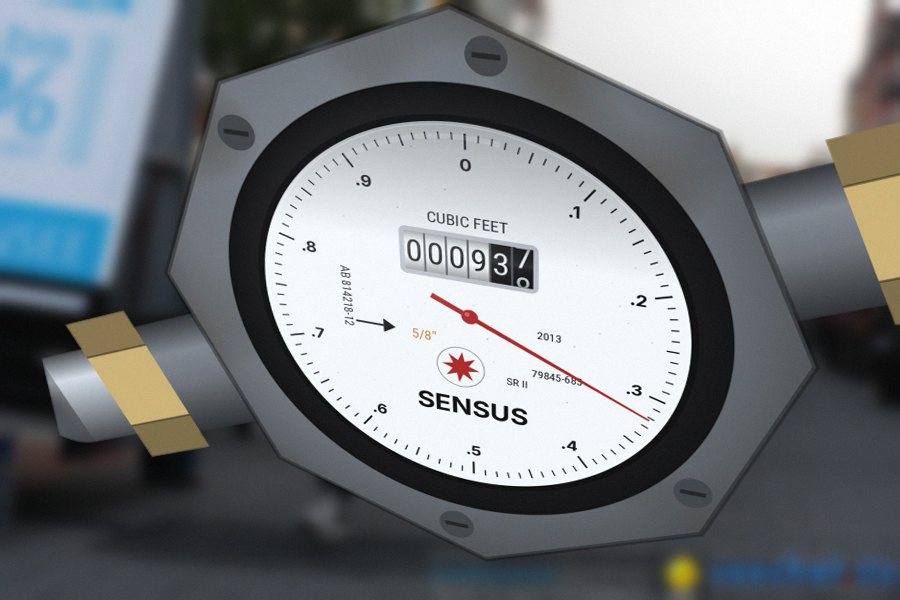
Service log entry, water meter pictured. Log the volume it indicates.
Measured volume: 937.32 ft³
